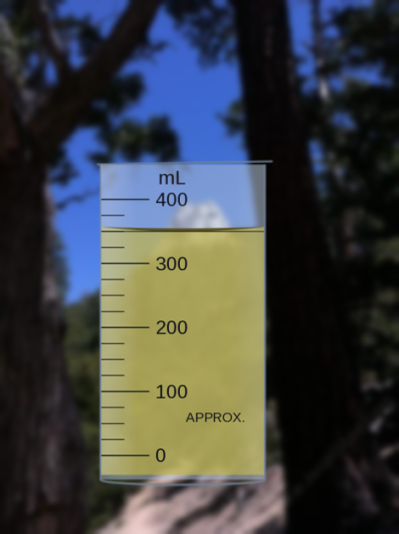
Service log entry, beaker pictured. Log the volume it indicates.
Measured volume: 350 mL
